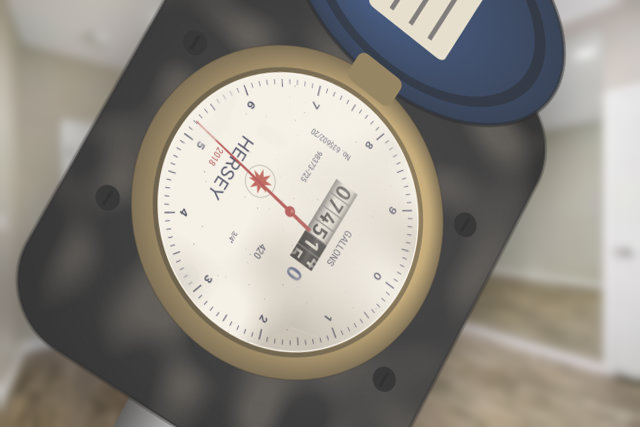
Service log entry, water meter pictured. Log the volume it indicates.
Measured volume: 745145.2 gal
